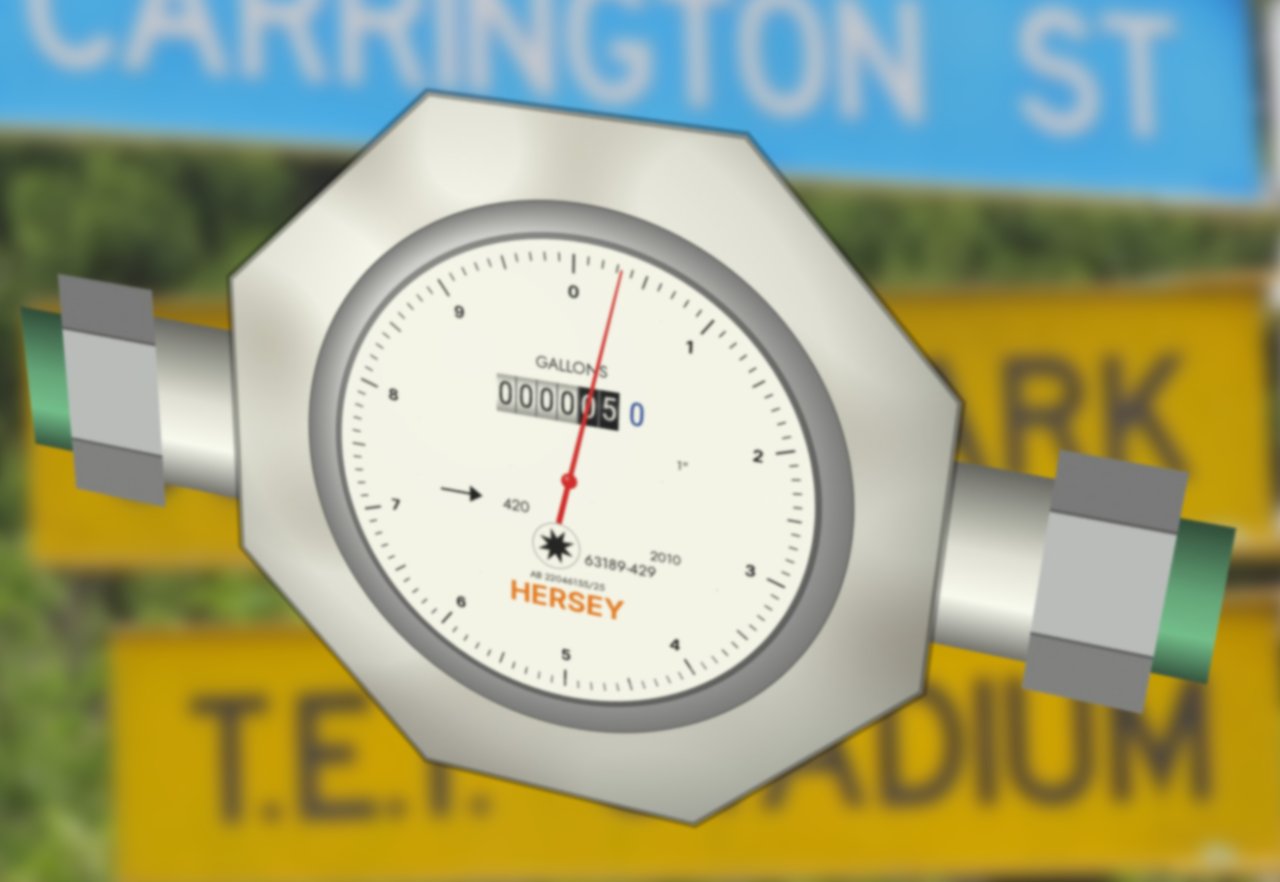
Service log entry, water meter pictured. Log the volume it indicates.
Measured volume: 50.3 gal
